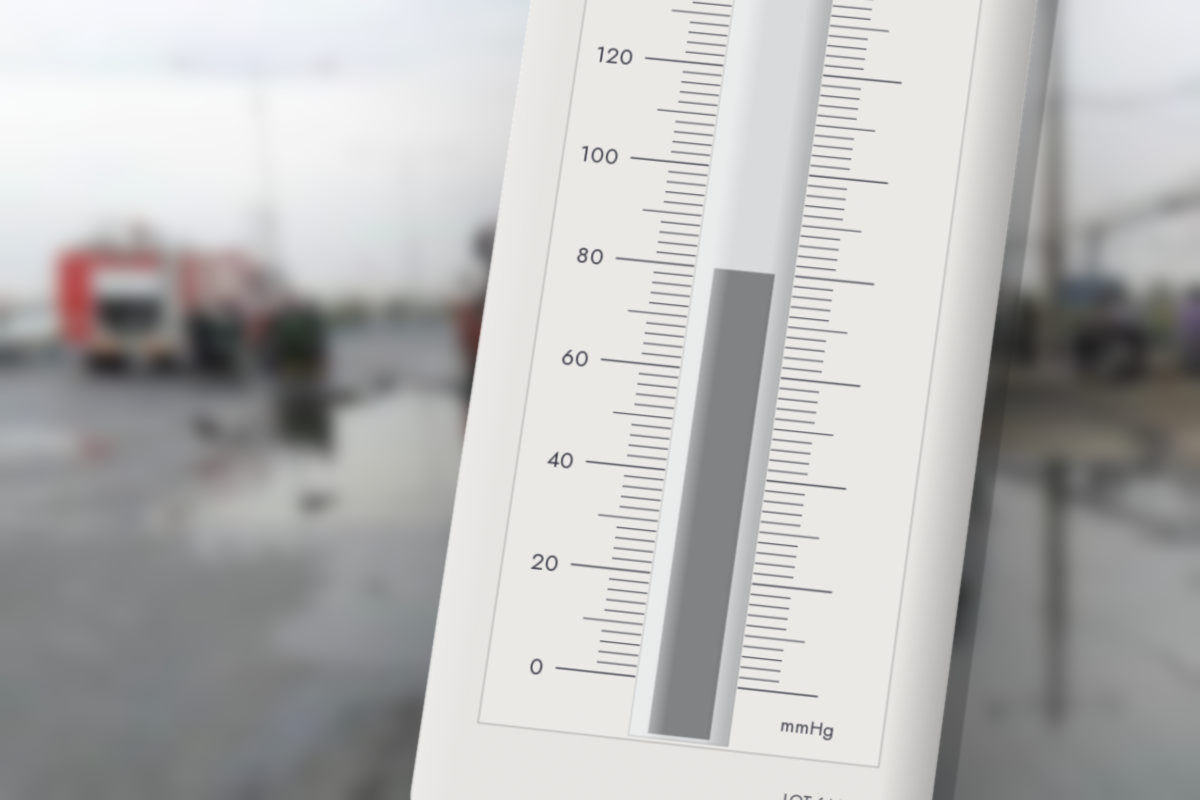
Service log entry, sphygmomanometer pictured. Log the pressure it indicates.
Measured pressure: 80 mmHg
